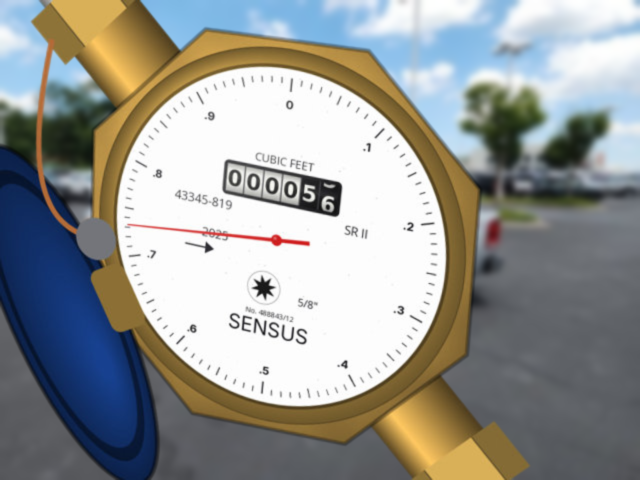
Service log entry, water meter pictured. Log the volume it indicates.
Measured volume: 55.73 ft³
